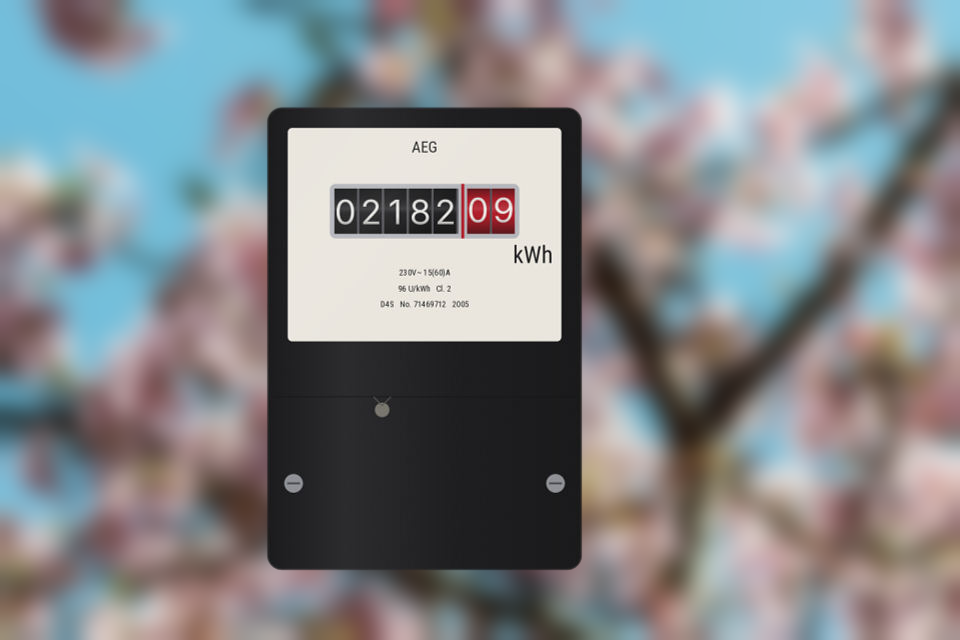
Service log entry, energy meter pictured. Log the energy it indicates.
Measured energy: 2182.09 kWh
